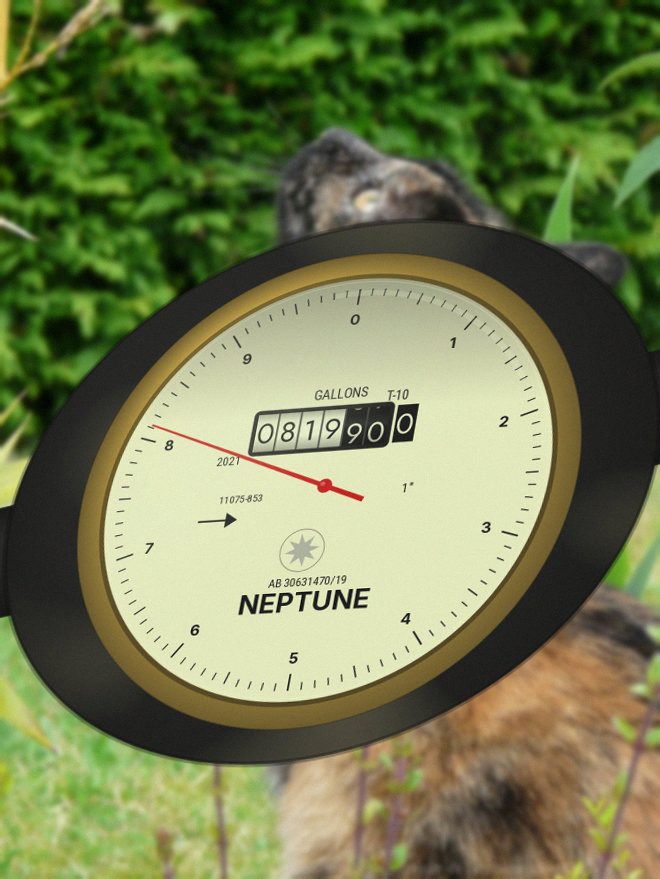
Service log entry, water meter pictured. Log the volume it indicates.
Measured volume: 819898.1 gal
